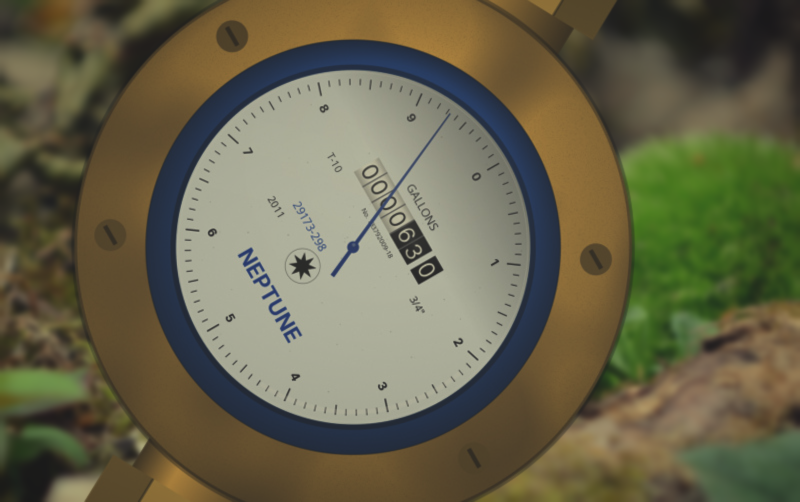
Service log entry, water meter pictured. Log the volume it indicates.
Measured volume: 629.3 gal
